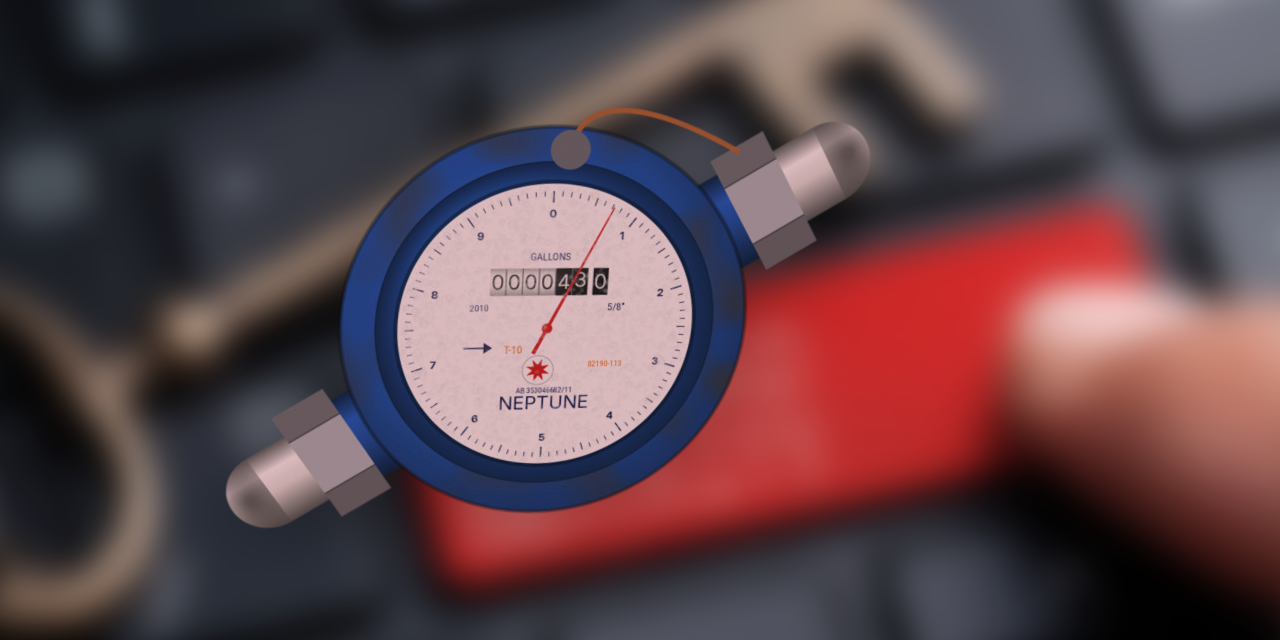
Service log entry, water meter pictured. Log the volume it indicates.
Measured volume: 430.7 gal
